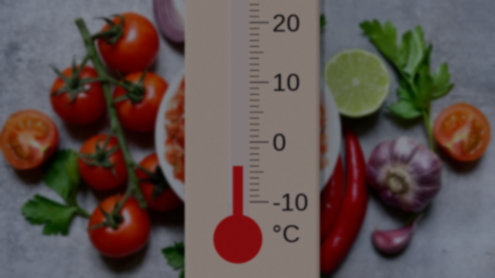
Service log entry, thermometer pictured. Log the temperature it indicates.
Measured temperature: -4 °C
